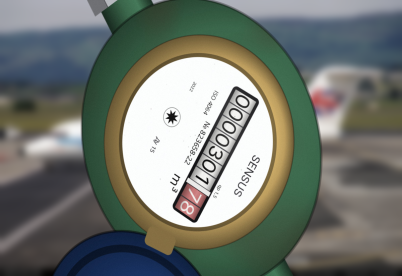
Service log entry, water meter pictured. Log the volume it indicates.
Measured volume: 301.78 m³
